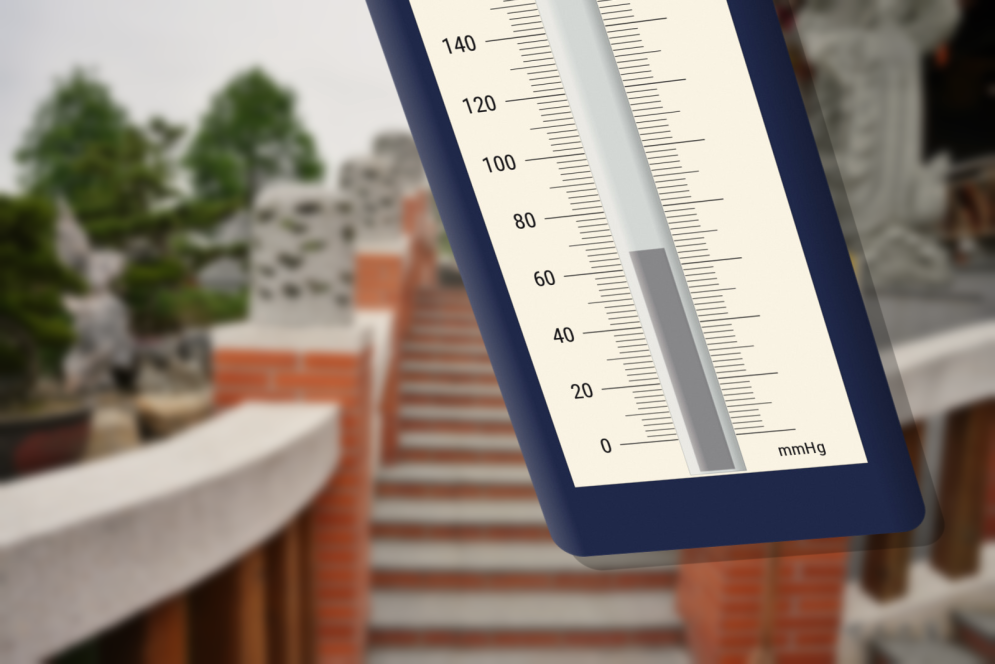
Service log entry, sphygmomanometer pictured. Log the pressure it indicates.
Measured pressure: 66 mmHg
